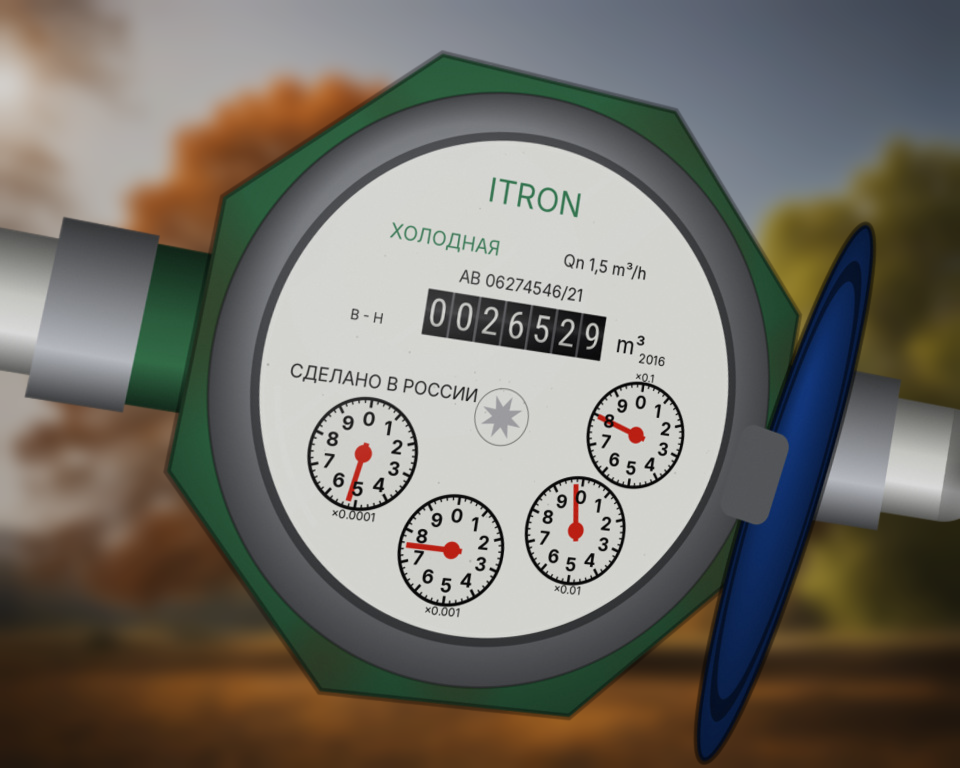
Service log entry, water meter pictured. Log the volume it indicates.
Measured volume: 26529.7975 m³
